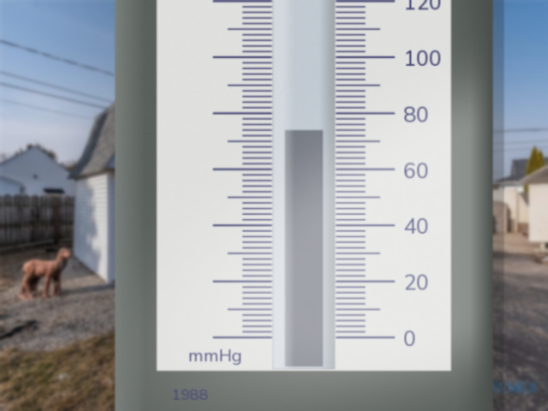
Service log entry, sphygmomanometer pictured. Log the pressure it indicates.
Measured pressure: 74 mmHg
